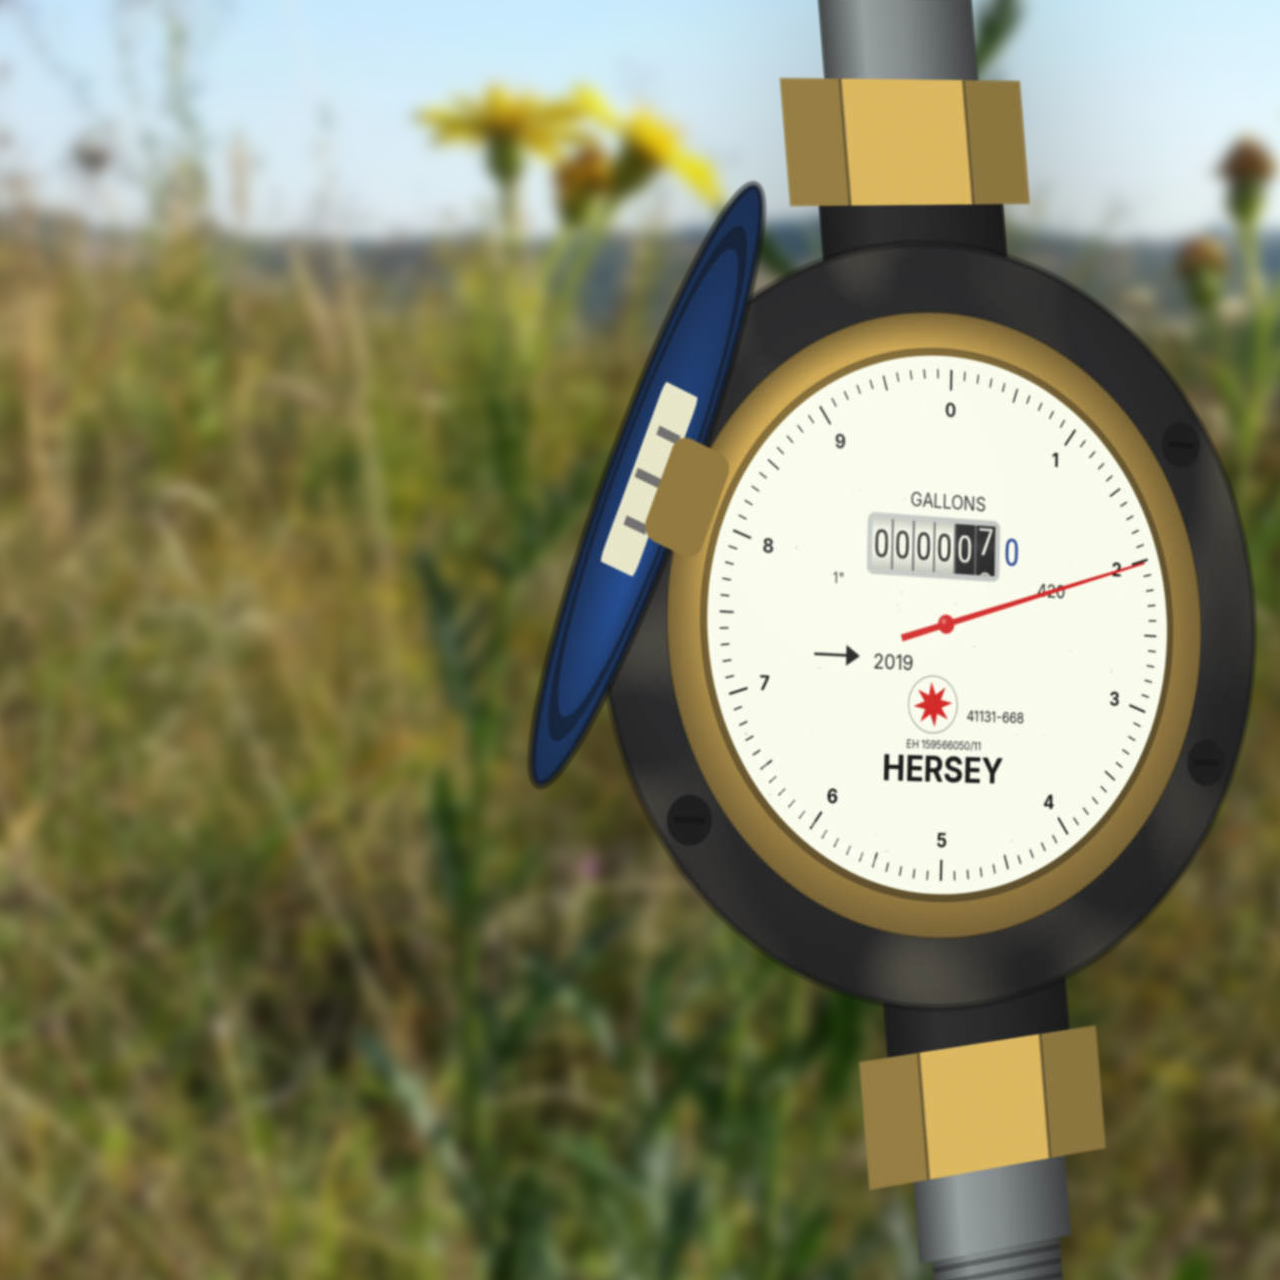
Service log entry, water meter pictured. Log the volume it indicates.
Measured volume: 72.0 gal
